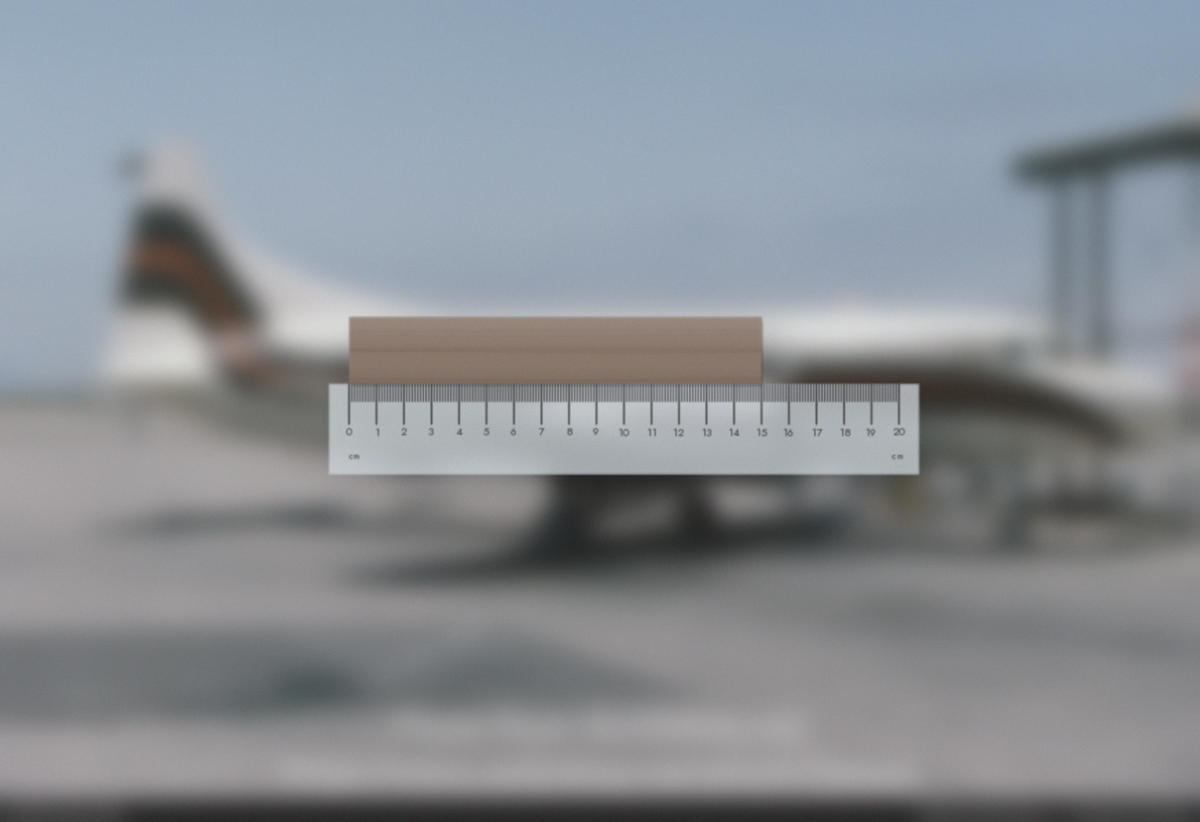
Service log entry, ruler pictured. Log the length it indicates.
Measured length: 15 cm
